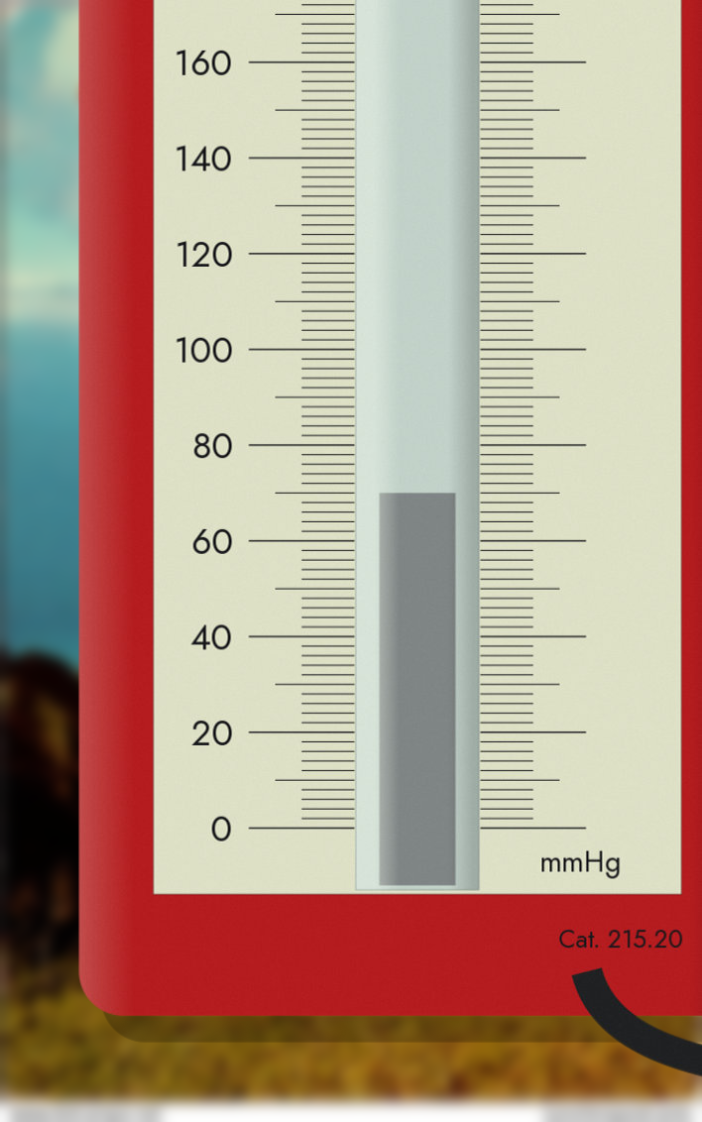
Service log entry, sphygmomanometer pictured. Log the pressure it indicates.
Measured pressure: 70 mmHg
